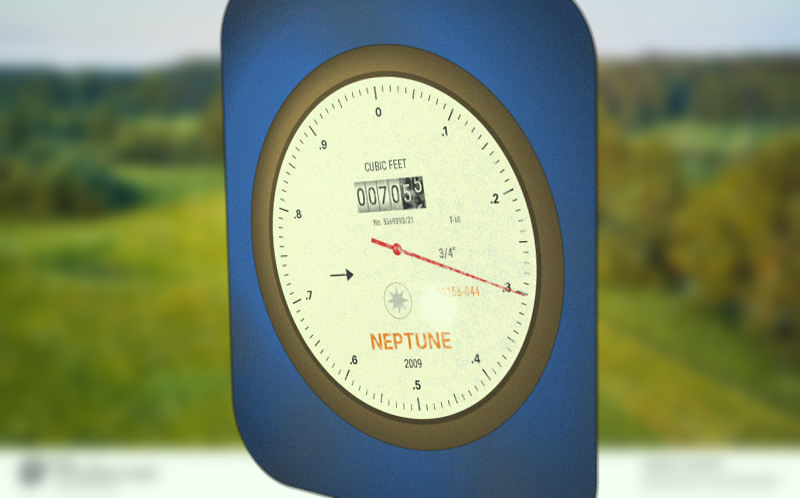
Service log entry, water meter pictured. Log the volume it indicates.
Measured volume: 7055.30 ft³
